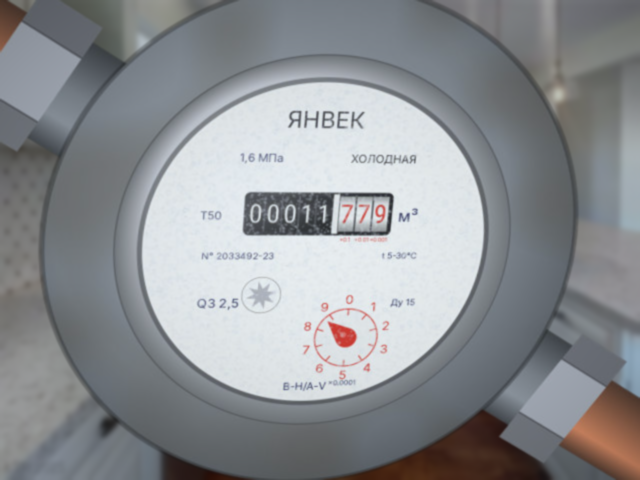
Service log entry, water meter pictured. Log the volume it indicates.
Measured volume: 11.7798 m³
